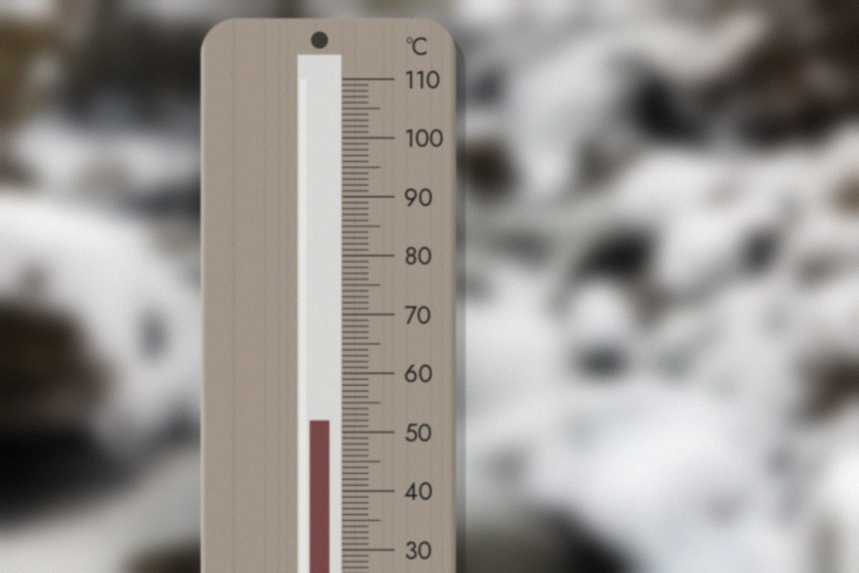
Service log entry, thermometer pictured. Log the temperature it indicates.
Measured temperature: 52 °C
